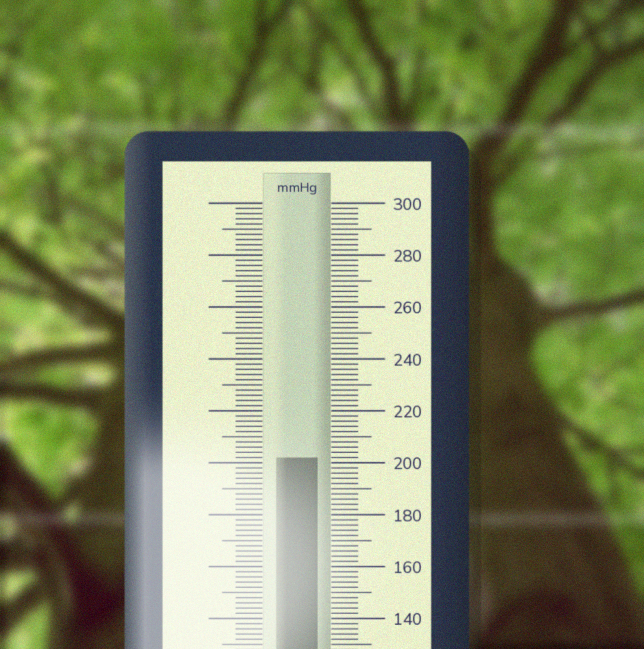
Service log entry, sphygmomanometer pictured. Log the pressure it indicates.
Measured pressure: 202 mmHg
